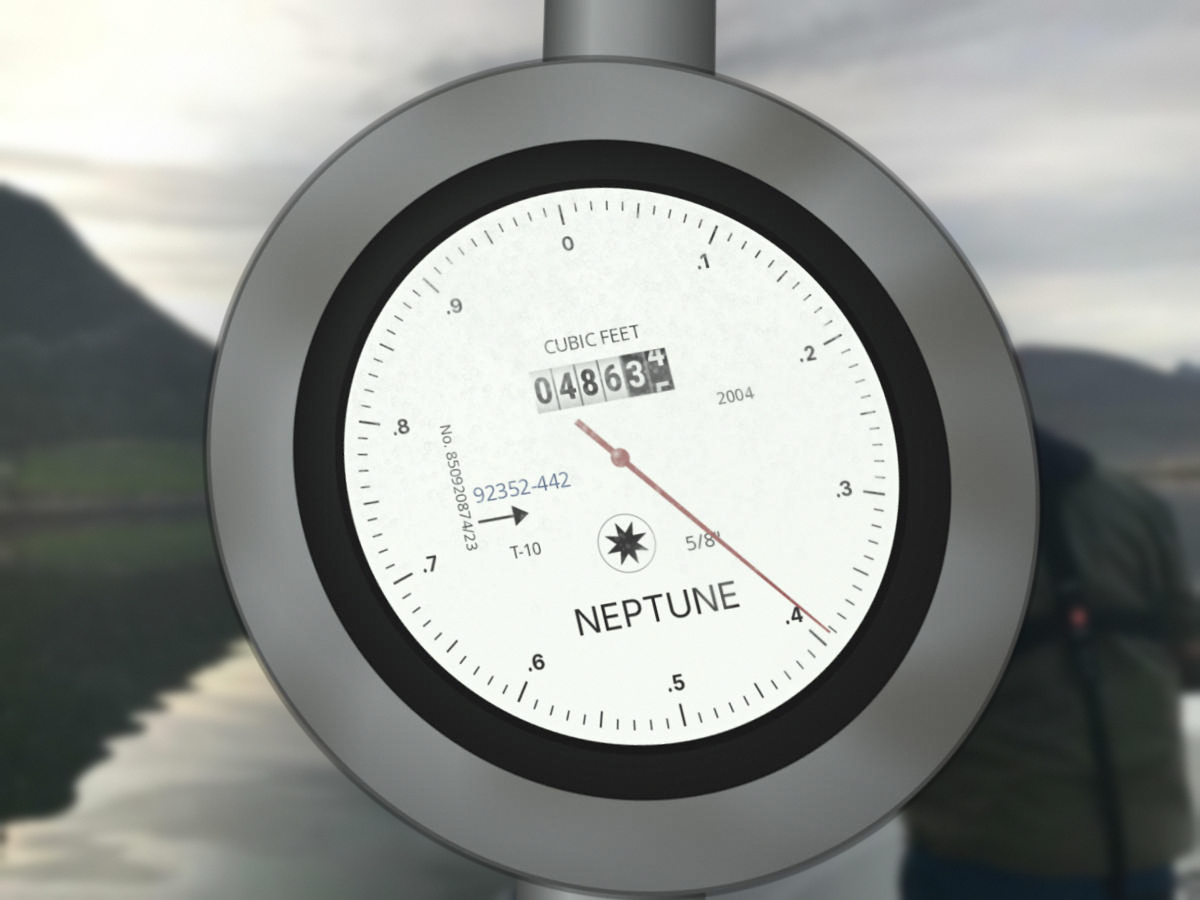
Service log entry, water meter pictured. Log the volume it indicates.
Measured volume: 48634.39 ft³
